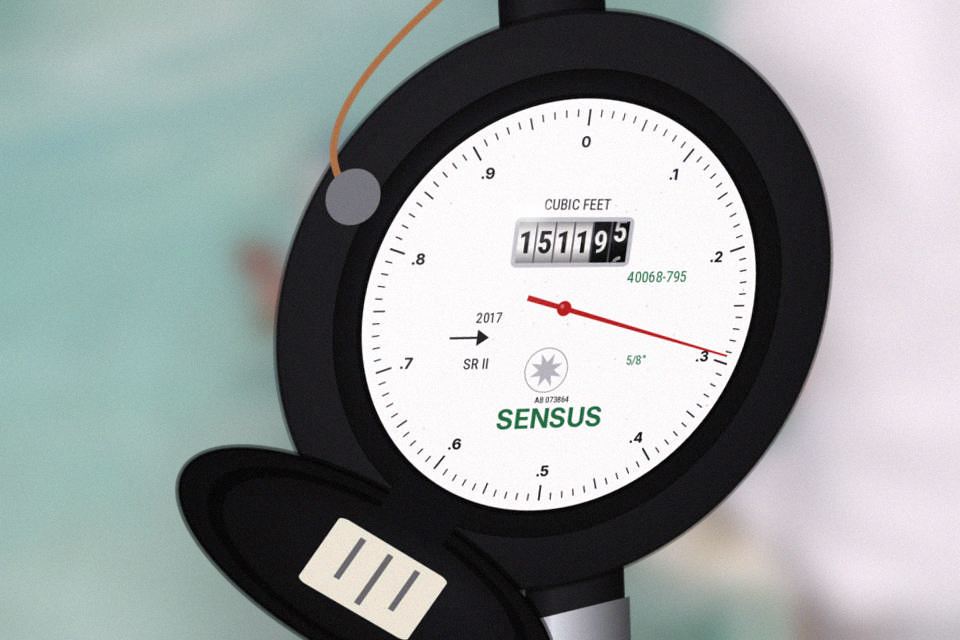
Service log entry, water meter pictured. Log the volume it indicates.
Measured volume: 151195.29 ft³
